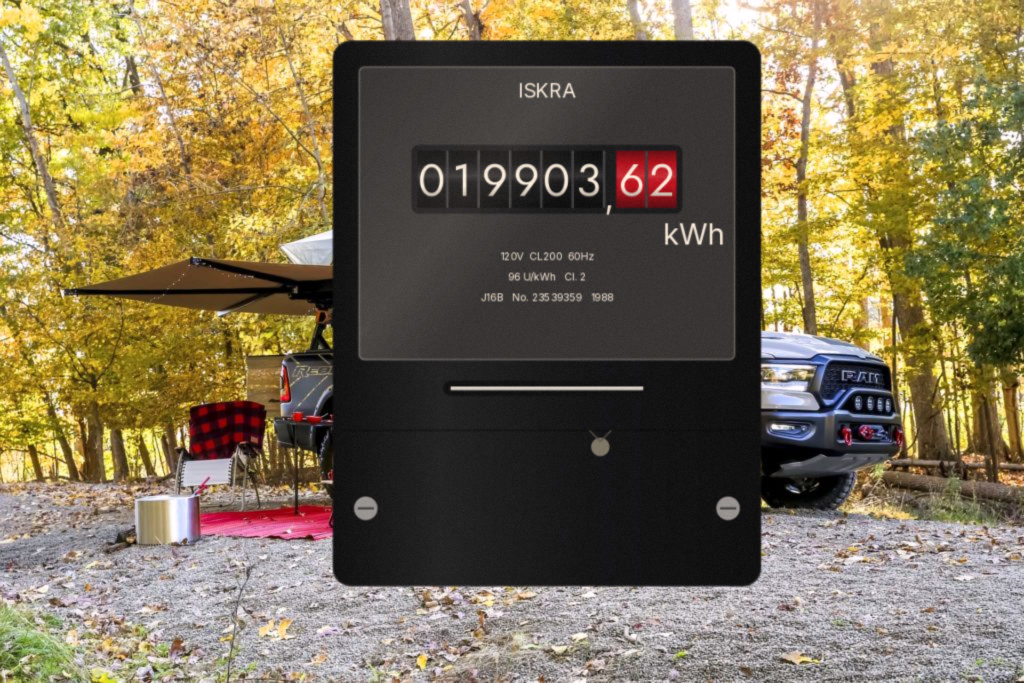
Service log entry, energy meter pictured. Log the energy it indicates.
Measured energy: 19903.62 kWh
